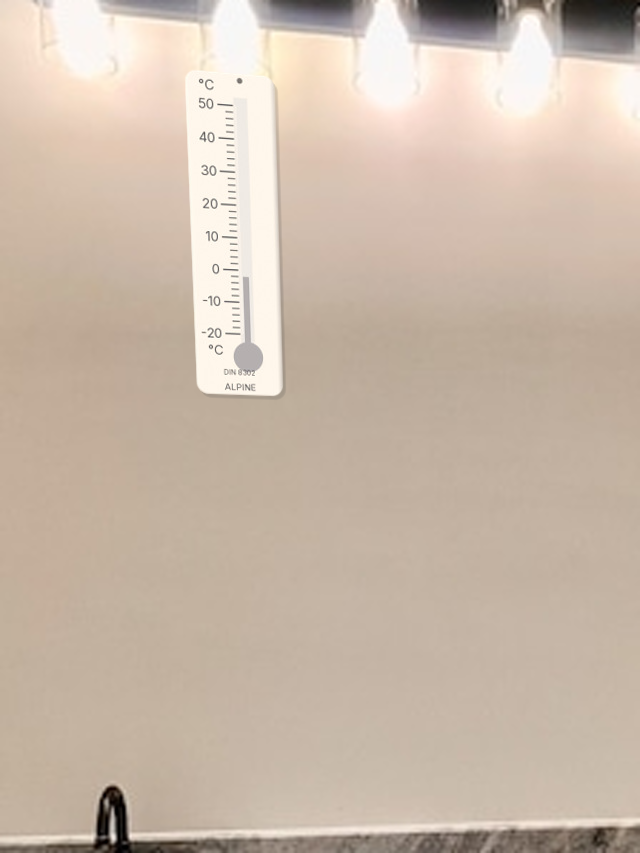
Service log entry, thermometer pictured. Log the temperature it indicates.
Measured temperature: -2 °C
